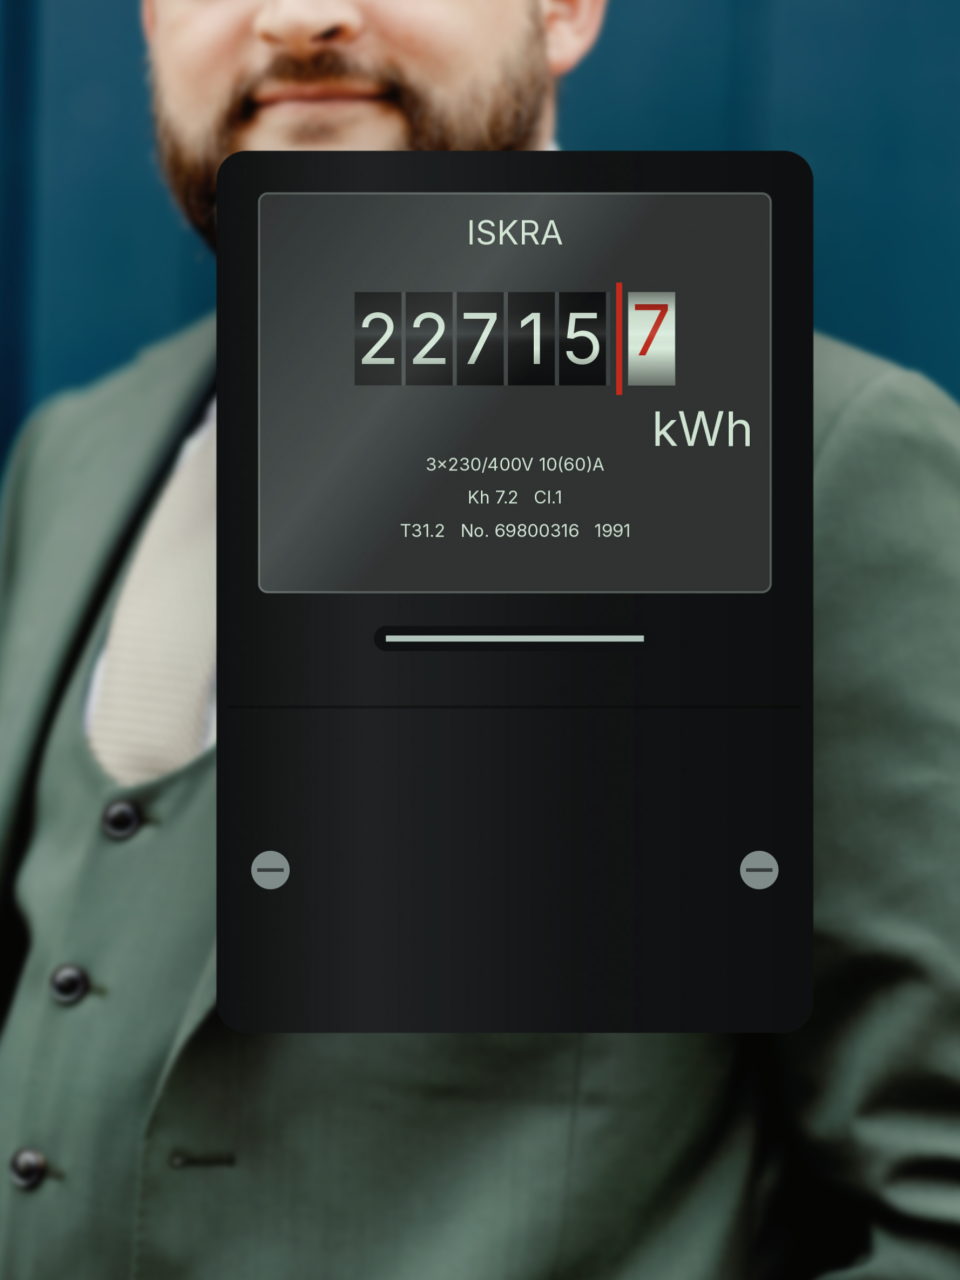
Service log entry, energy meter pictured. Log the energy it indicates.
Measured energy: 22715.7 kWh
